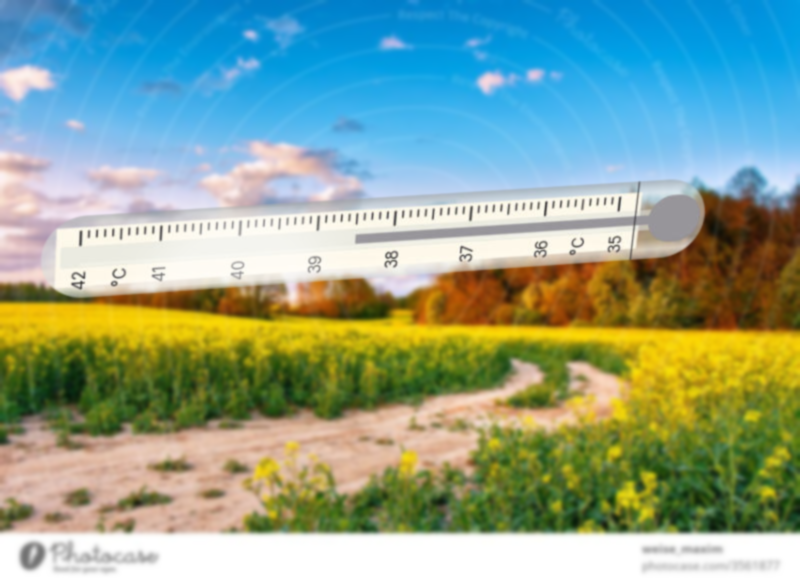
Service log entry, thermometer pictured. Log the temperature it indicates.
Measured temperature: 38.5 °C
